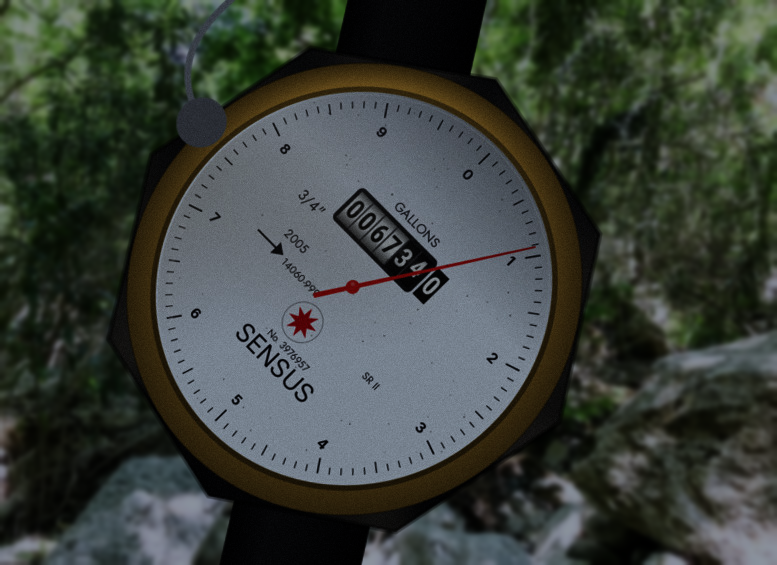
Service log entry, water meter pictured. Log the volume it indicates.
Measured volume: 67340.9 gal
